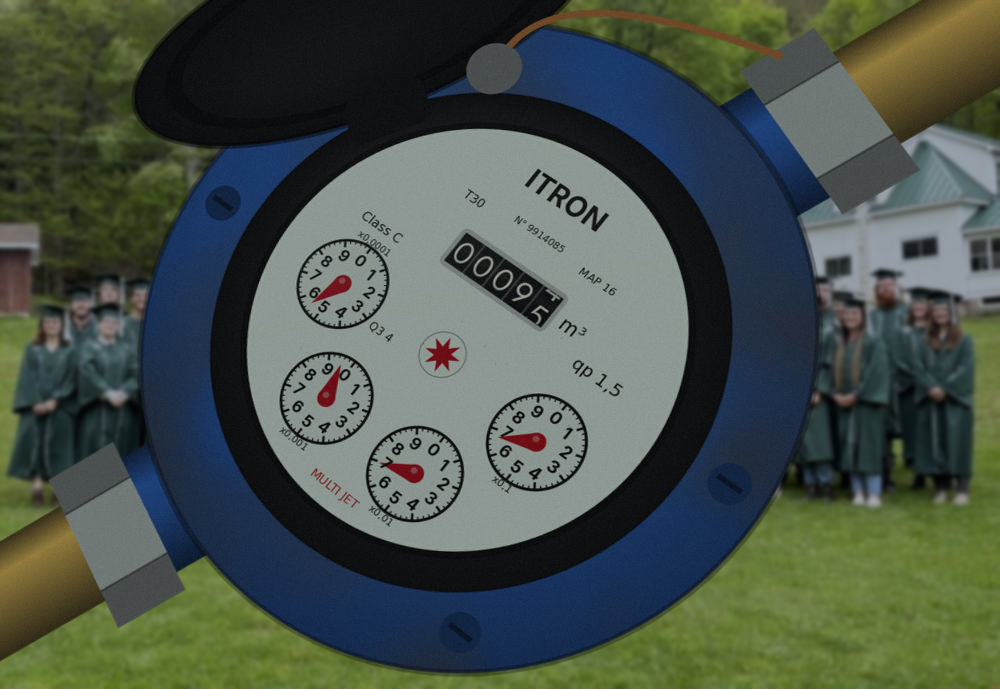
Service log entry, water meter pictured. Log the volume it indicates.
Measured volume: 94.6695 m³
